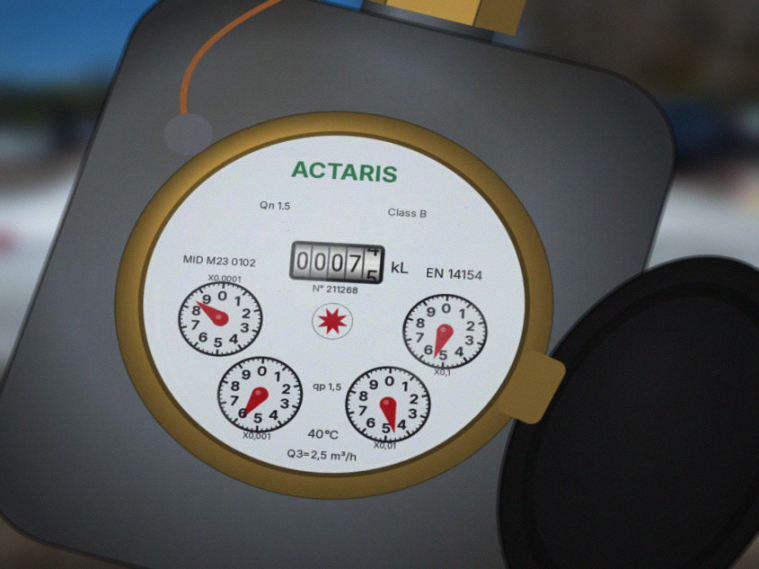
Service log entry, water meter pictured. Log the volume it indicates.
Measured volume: 74.5458 kL
